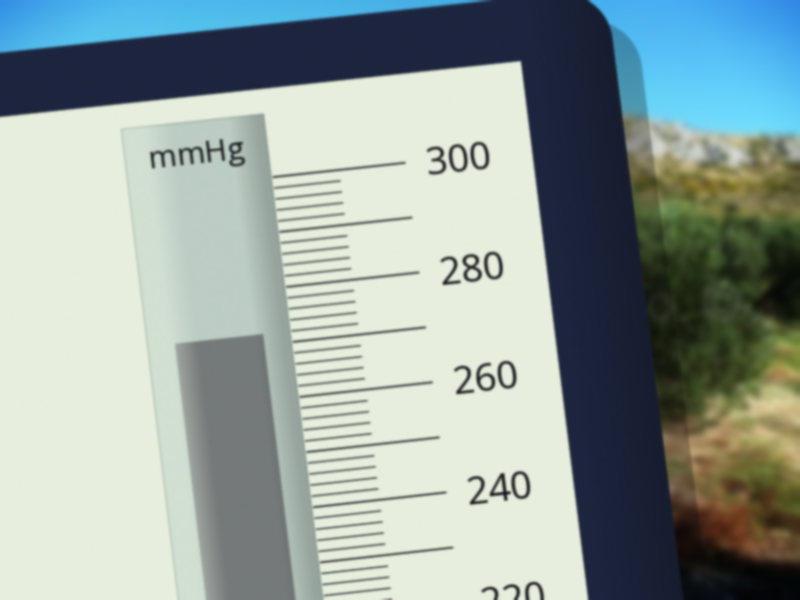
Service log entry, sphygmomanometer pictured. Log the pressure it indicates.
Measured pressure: 272 mmHg
